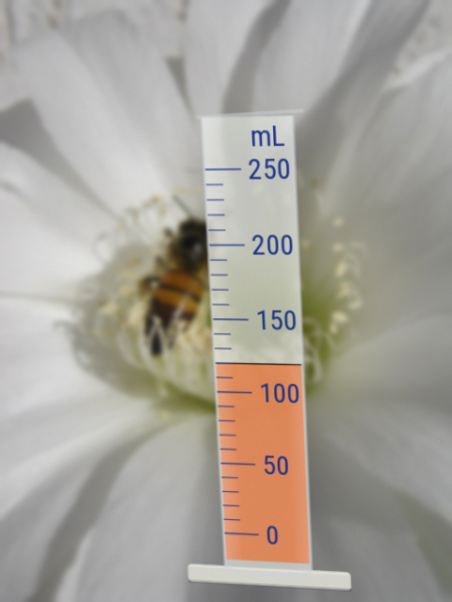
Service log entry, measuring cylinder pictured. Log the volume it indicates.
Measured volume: 120 mL
